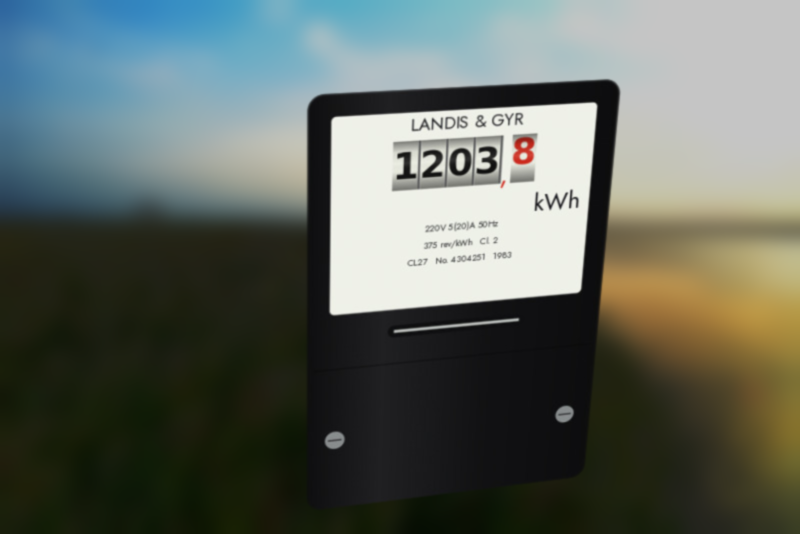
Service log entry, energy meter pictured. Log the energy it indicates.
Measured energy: 1203.8 kWh
